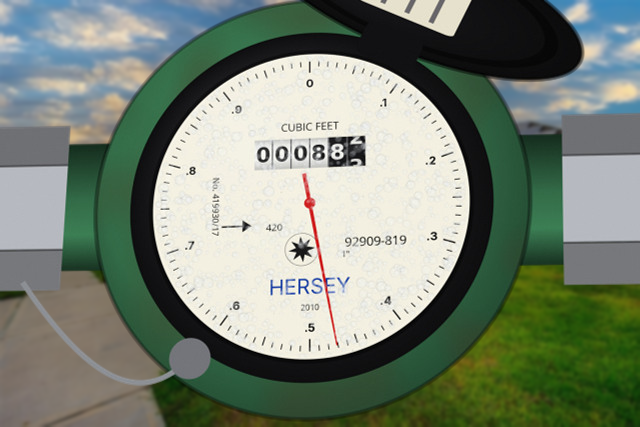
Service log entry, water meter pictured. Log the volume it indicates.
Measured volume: 882.47 ft³
